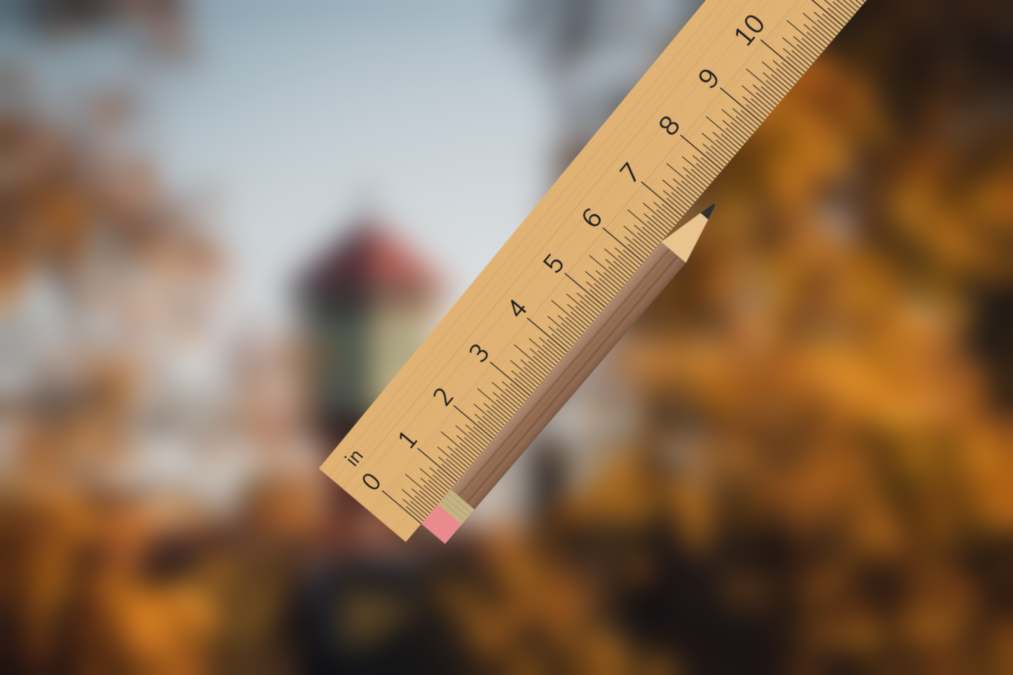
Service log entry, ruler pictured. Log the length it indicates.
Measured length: 7.5 in
